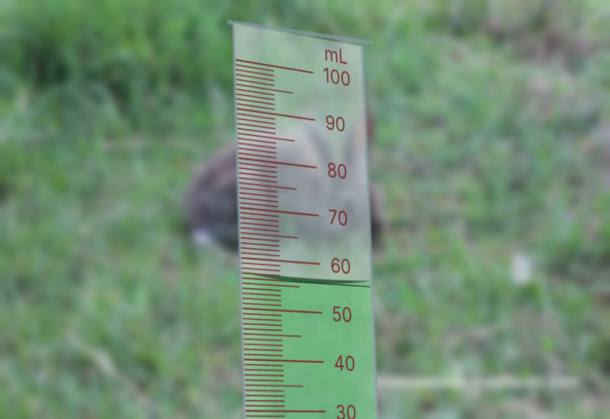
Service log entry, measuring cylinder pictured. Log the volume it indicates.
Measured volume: 56 mL
